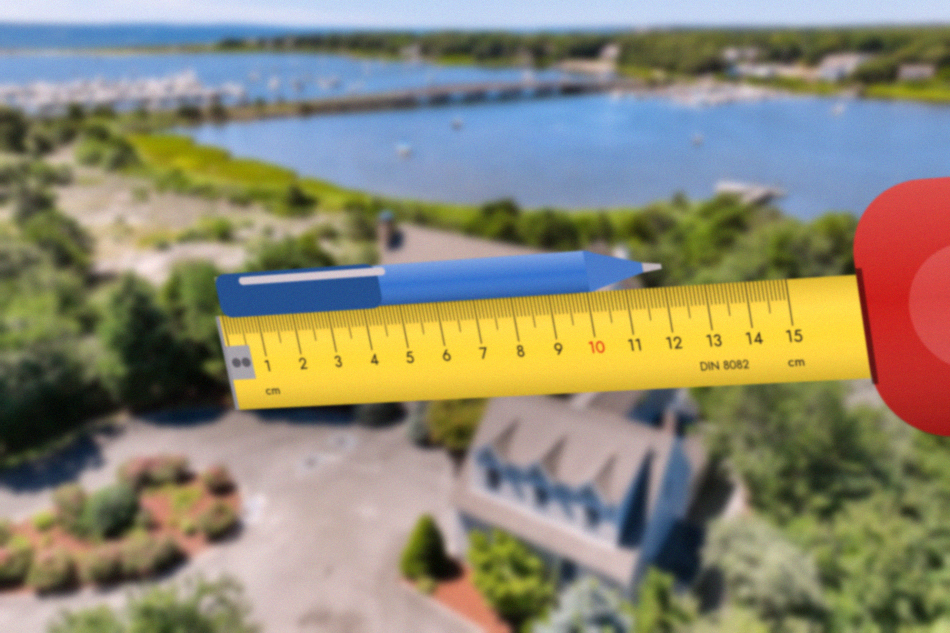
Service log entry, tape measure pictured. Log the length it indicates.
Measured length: 12 cm
